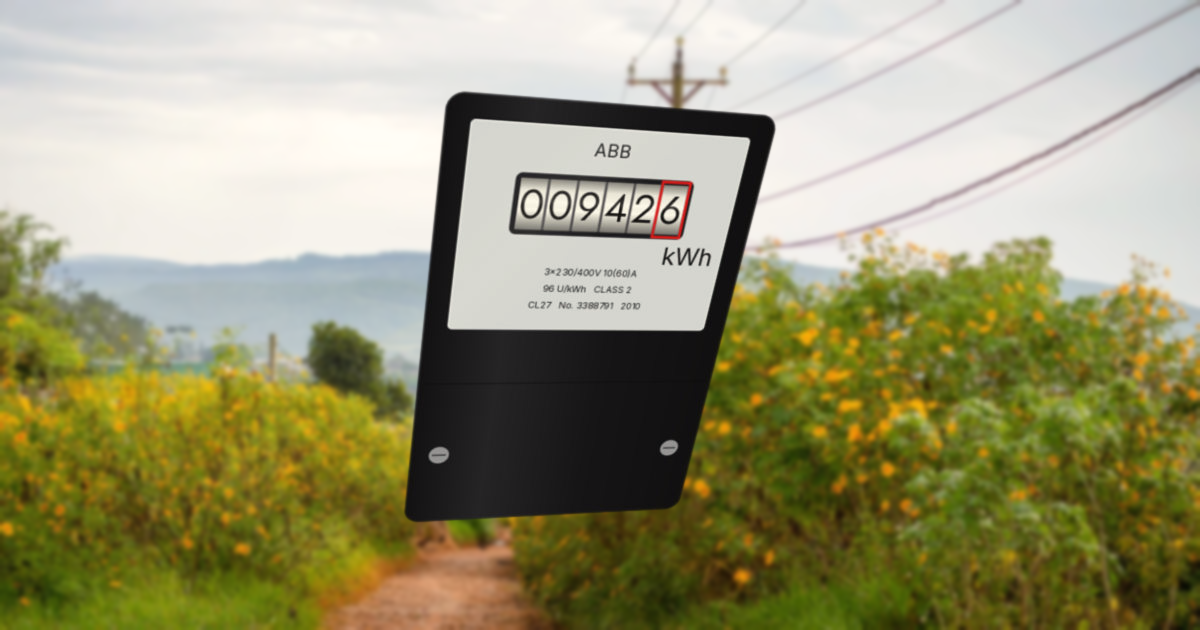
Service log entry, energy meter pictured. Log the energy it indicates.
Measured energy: 942.6 kWh
